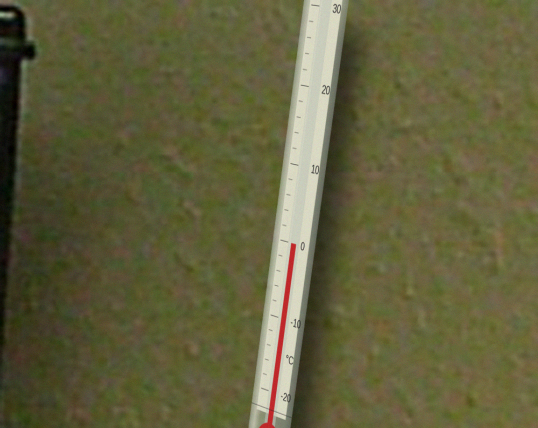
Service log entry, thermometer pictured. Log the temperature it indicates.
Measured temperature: 0 °C
